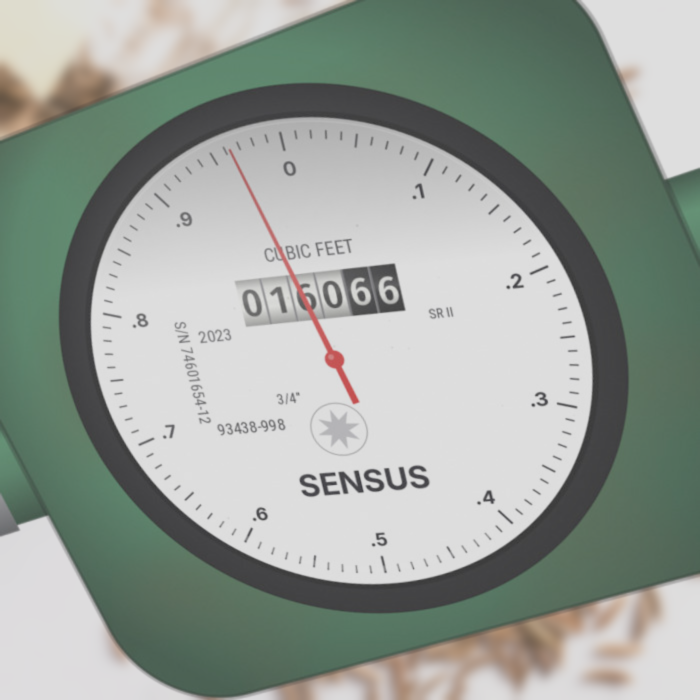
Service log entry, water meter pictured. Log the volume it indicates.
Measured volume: 16065.96 ft³
